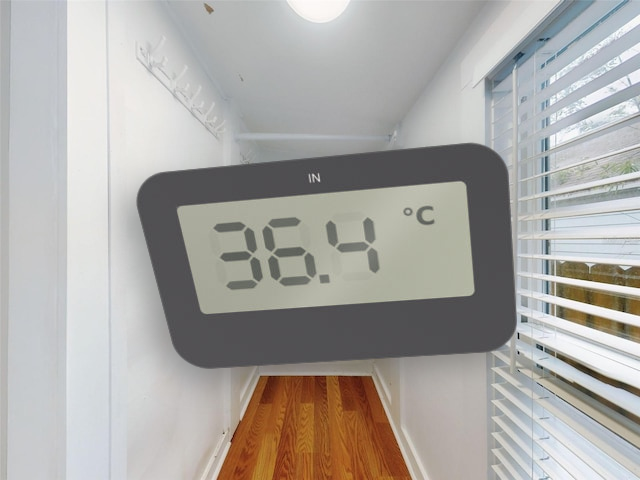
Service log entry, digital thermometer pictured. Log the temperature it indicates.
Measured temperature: 36.4 °C
